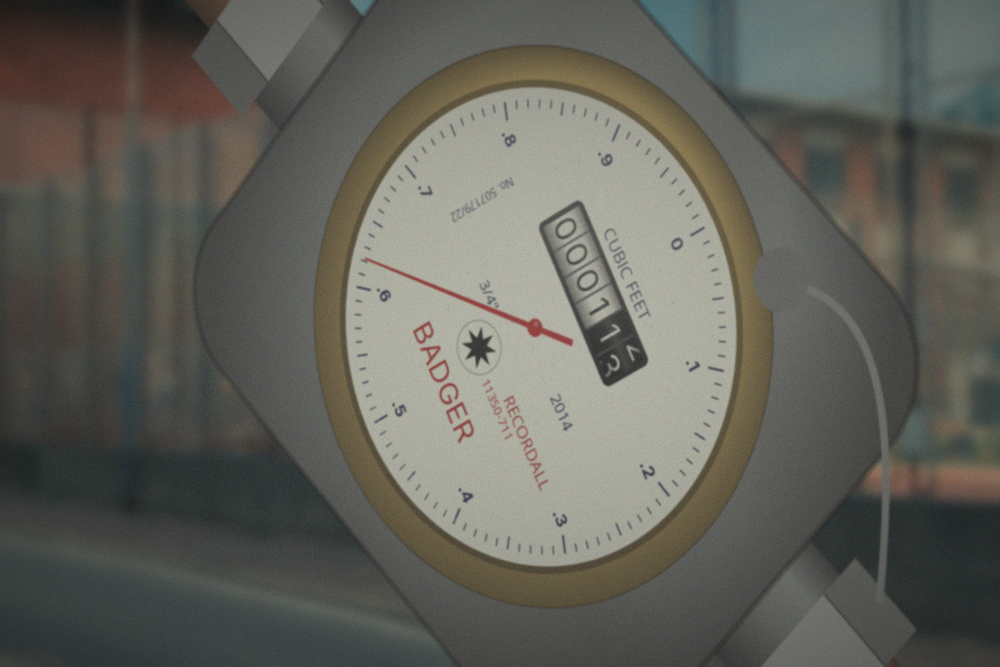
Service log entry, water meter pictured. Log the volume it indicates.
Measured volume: 112.62 ft³
